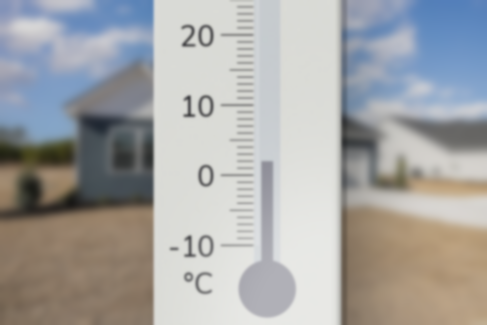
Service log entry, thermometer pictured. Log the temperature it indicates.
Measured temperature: 2 °C
